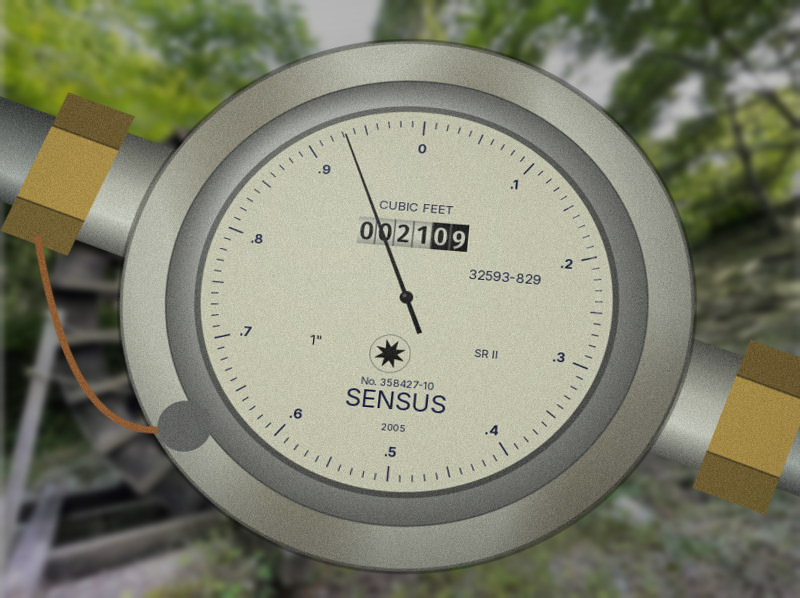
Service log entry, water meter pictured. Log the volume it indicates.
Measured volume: 2108.93 ft³
